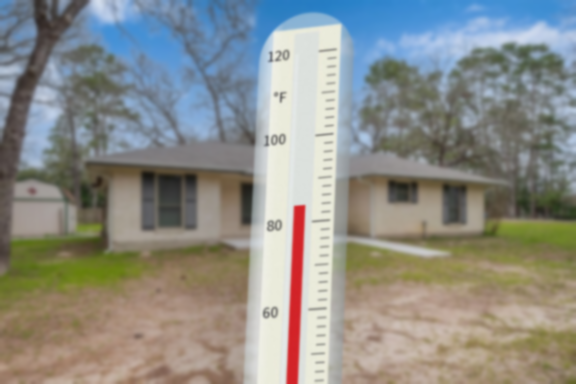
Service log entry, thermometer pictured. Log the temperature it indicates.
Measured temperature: 84 °F
